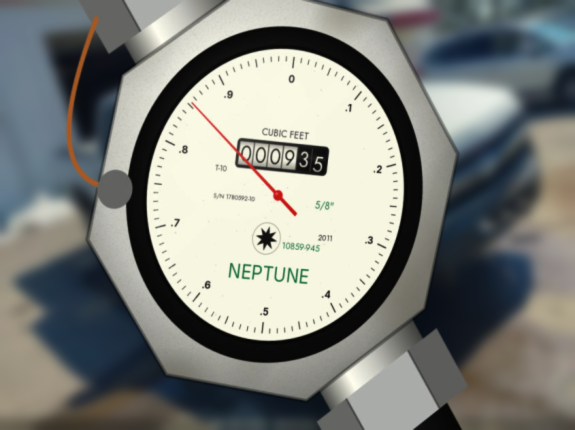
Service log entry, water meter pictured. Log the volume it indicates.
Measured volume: 934.85 ft³
